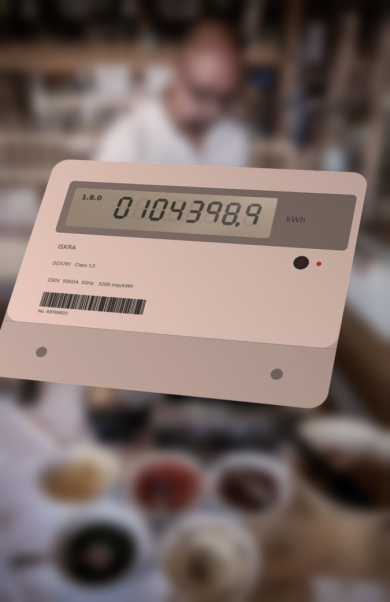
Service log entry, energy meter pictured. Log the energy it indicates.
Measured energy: 104398.9 kWh
